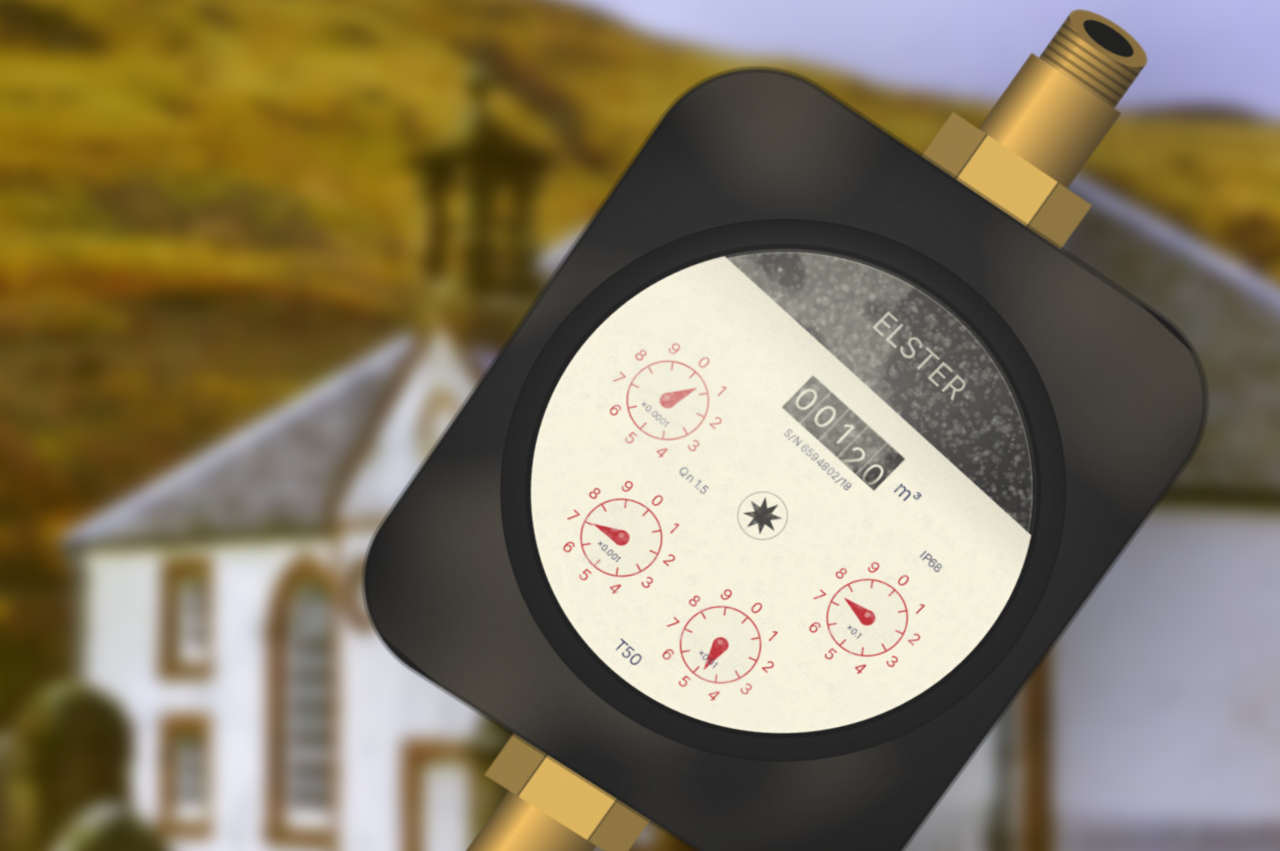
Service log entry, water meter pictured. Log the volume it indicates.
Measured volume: 119.7470 m³
